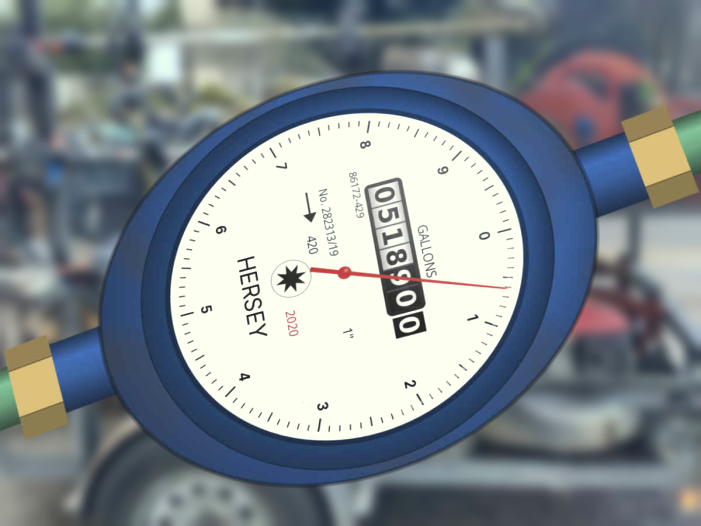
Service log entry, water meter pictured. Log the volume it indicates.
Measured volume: 518900.6 gal
